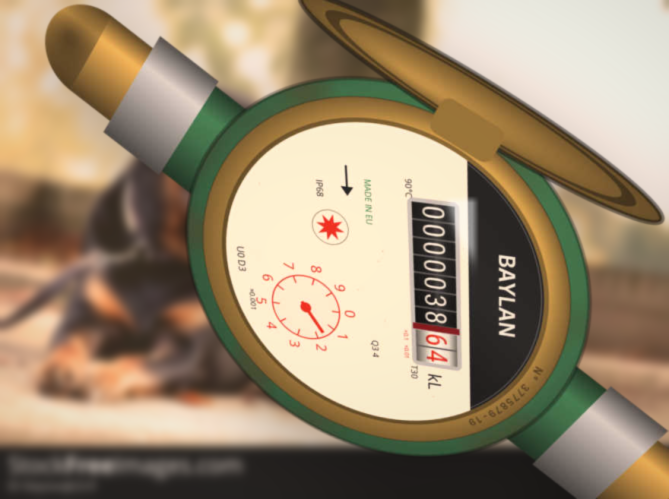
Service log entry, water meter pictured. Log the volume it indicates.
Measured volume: 38.641 kL
